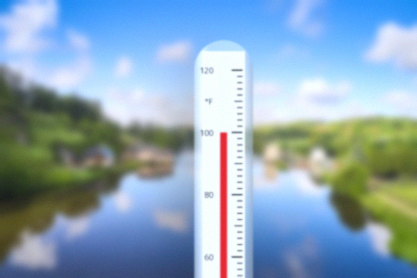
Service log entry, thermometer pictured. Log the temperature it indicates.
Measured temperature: 100 °F
